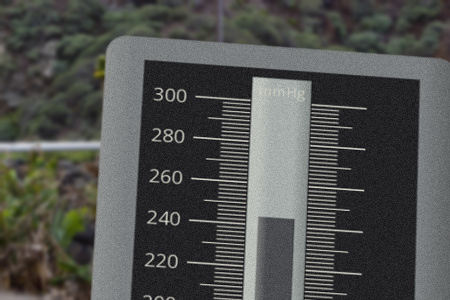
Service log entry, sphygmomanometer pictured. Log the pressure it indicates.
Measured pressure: 244 mmHg
